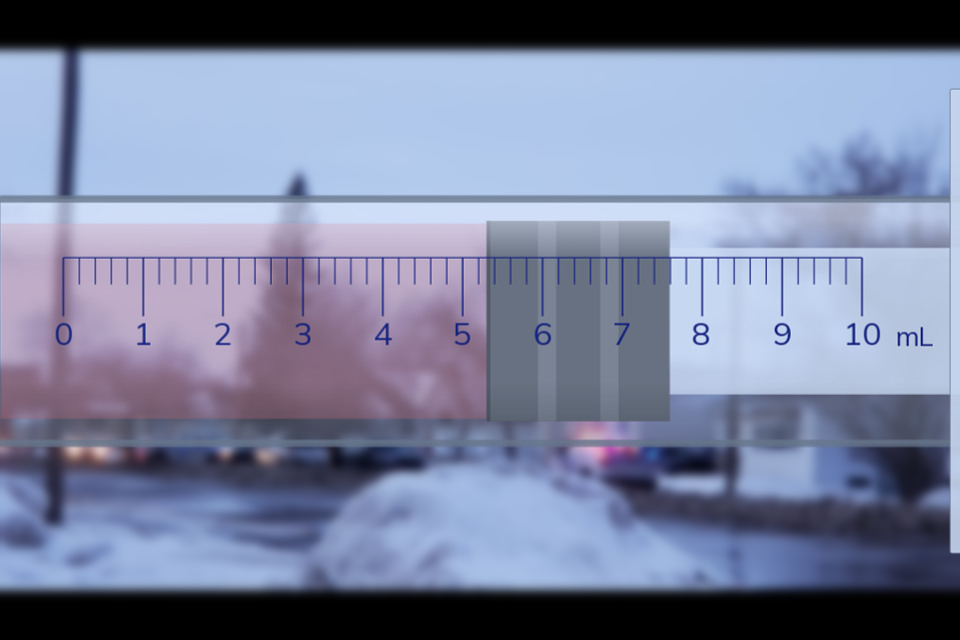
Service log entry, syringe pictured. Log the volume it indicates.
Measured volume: 5.3 mL
